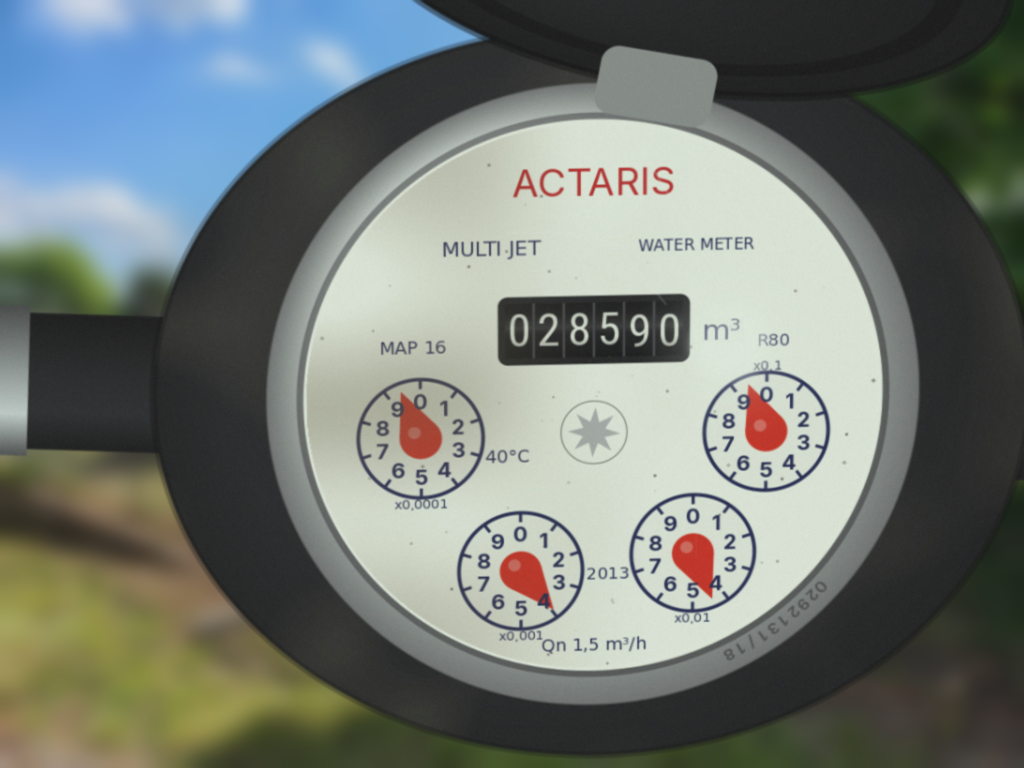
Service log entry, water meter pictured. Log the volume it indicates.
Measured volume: 28589.9439 m³
